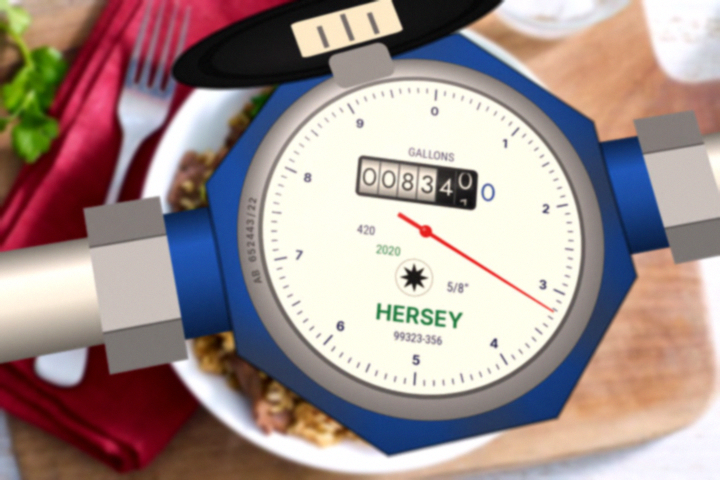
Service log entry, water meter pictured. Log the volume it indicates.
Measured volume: 83403.2 gal
